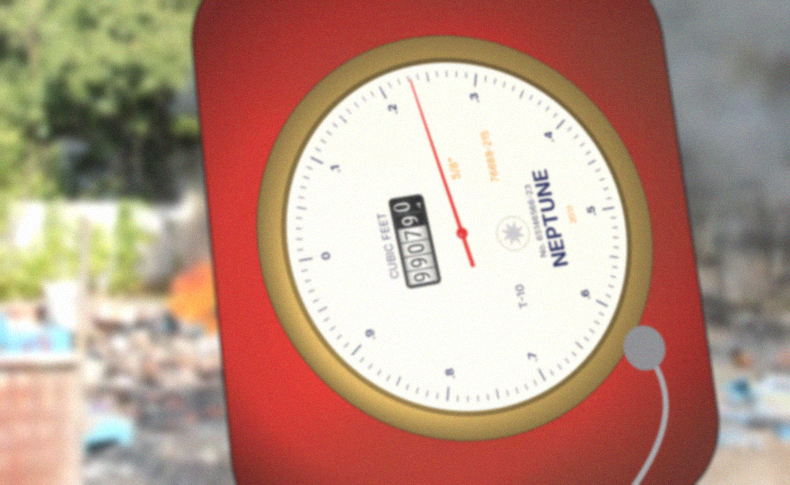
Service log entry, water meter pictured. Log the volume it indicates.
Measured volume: 990790.23 ft³
